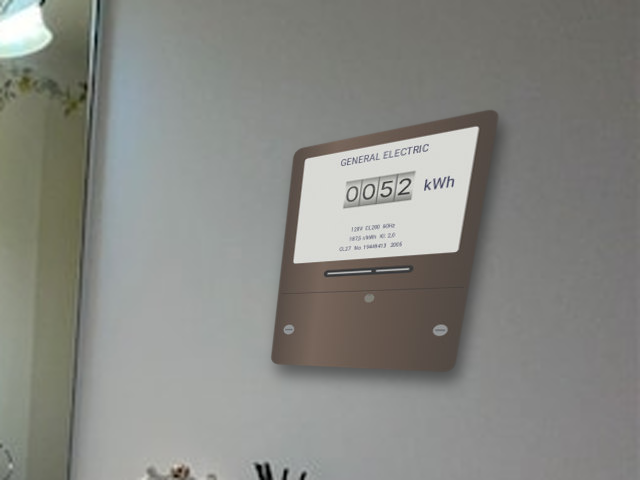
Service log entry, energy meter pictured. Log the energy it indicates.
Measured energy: 52 kWh
